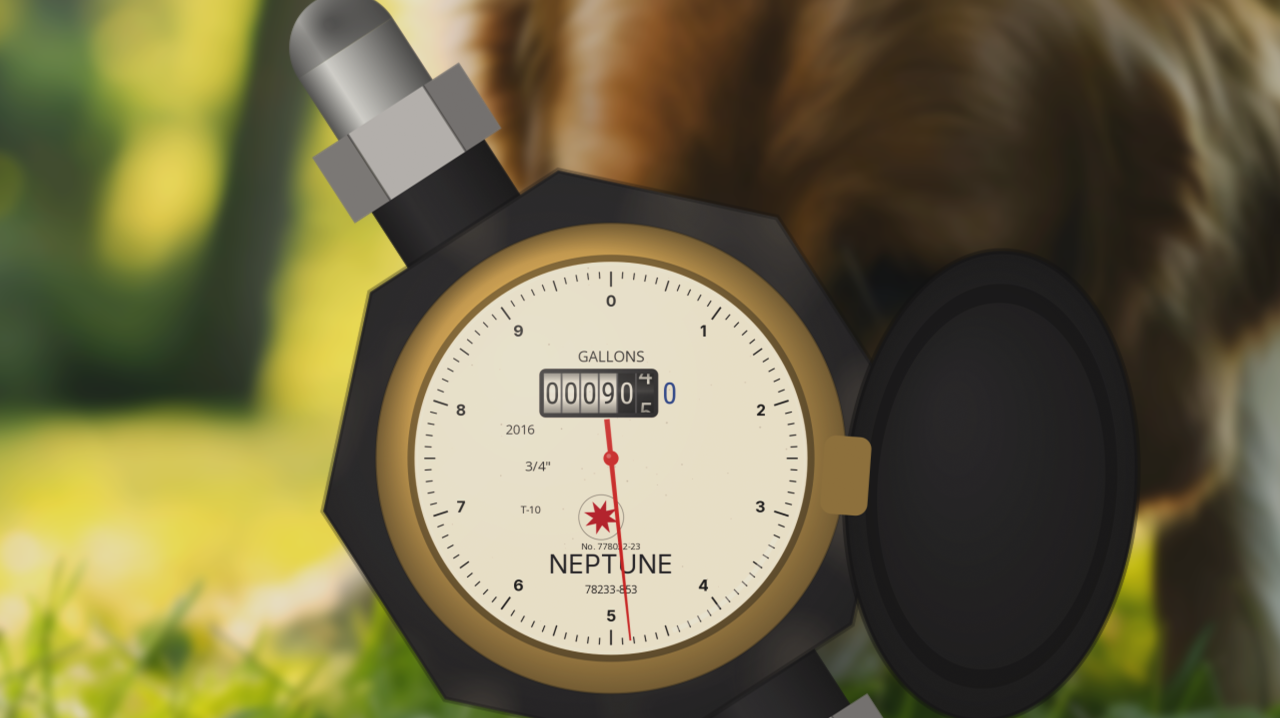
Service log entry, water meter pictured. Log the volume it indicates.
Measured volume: 9044.8 gal
